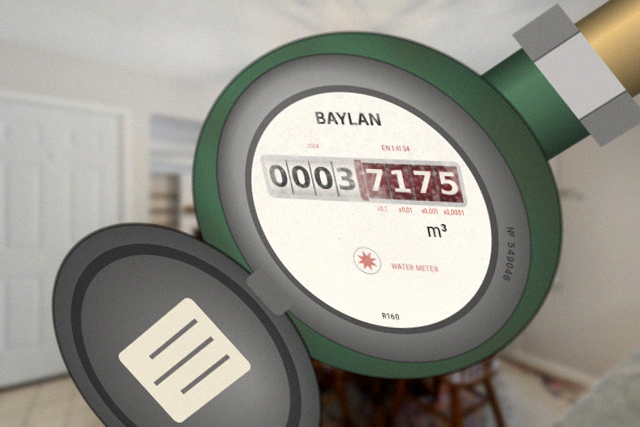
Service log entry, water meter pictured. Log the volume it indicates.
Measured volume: 3.7175 m³
